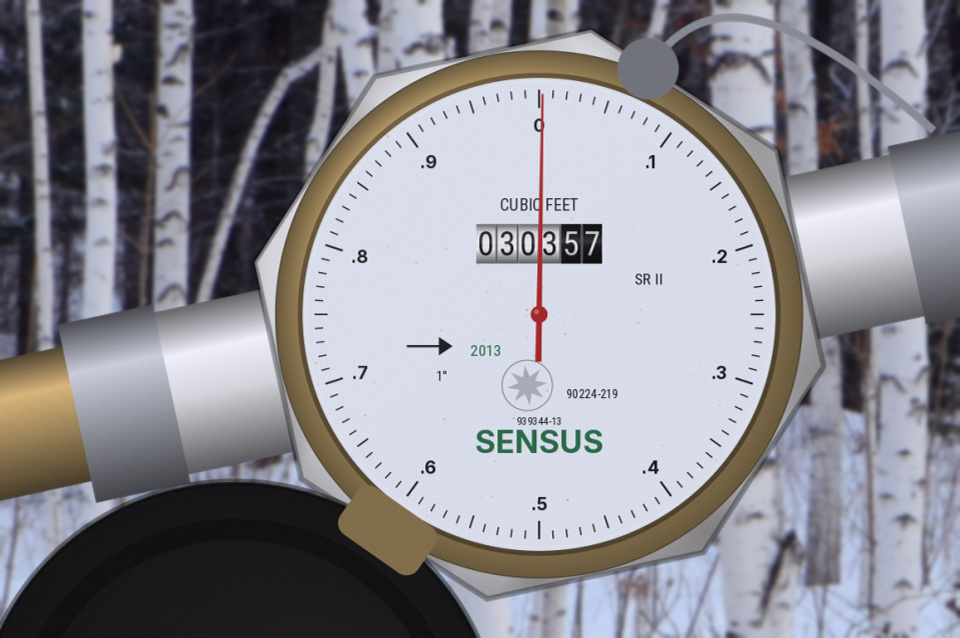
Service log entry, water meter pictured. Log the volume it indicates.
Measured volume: 30357.00 ft³
